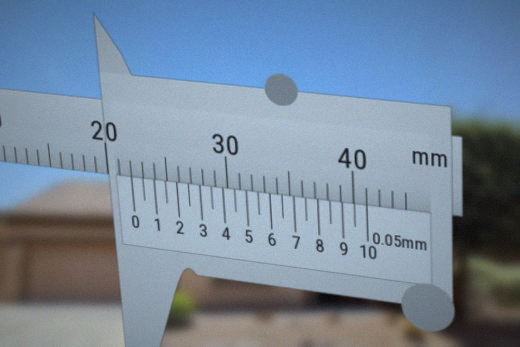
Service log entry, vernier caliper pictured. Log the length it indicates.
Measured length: 22.0 mm
